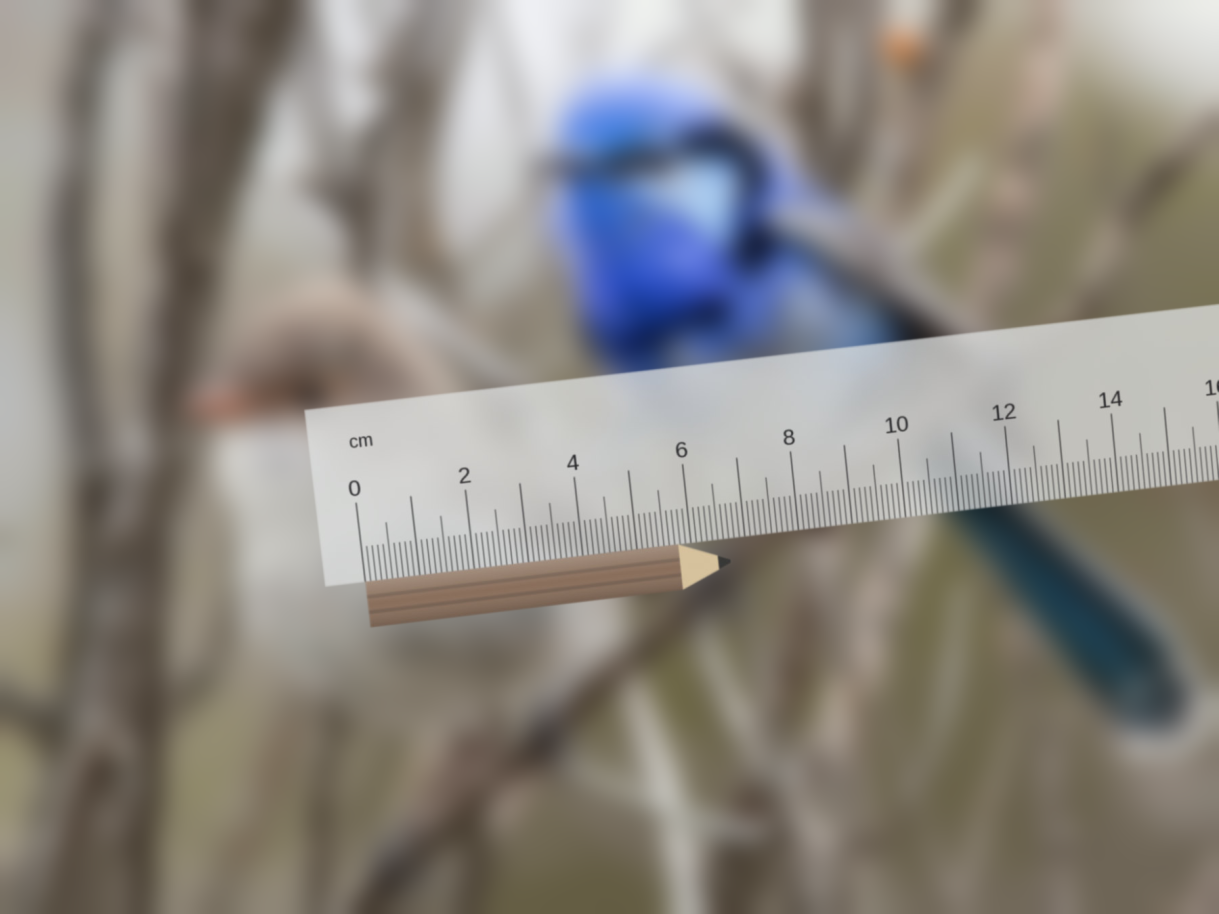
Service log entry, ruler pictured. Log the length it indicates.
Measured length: 6.7 cm
